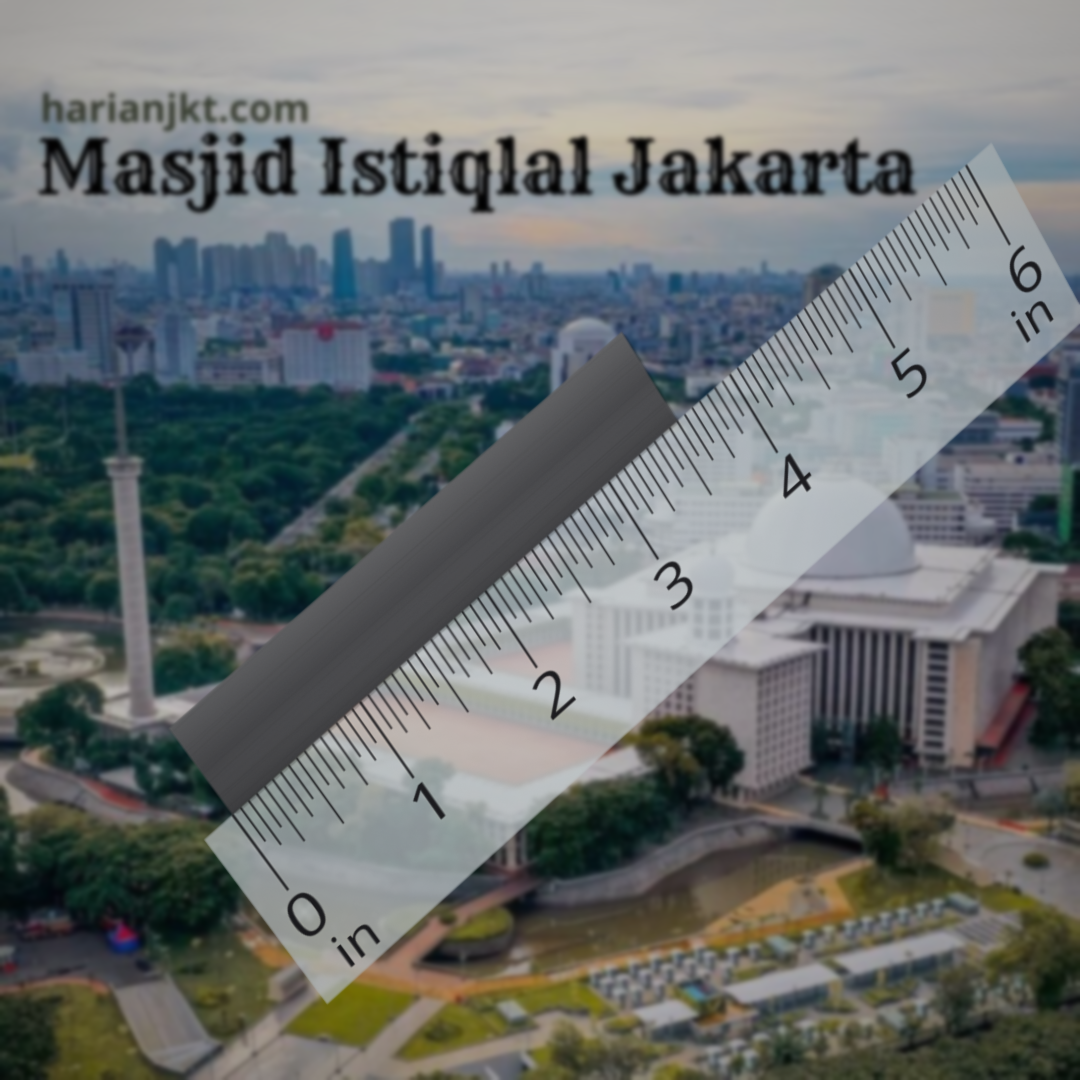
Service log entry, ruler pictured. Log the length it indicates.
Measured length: 3.5625 in
